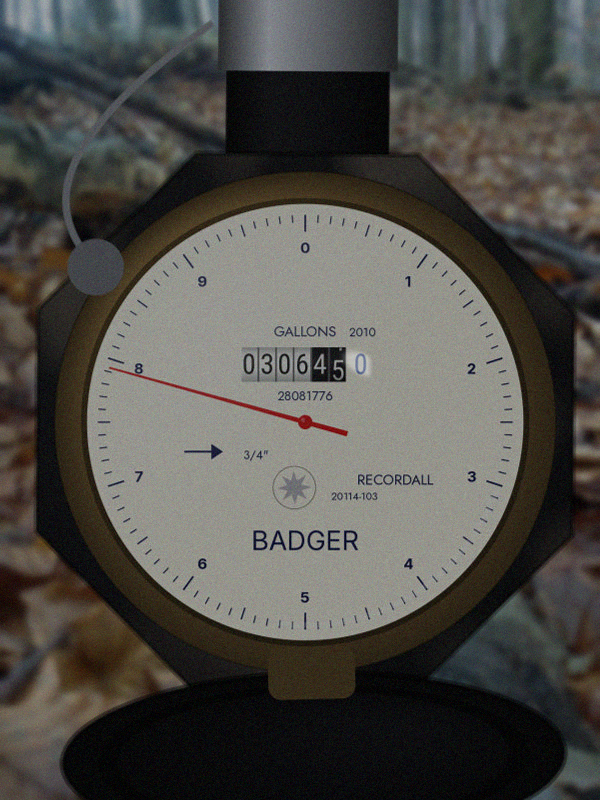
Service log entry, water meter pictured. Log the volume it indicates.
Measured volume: 306447.9 gal
